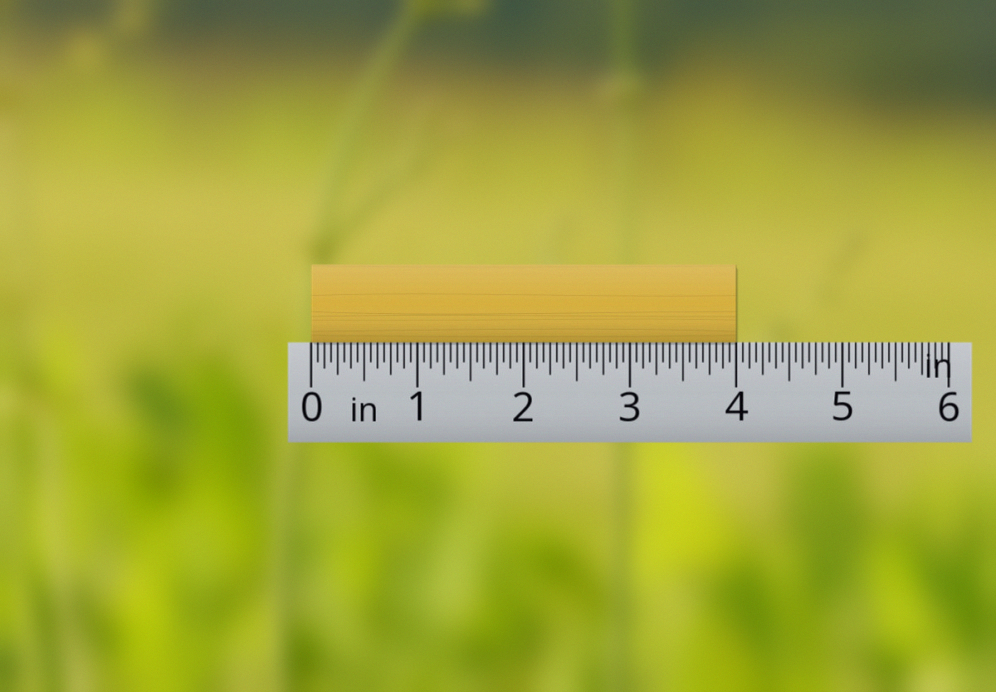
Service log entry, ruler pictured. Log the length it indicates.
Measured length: 4 in
